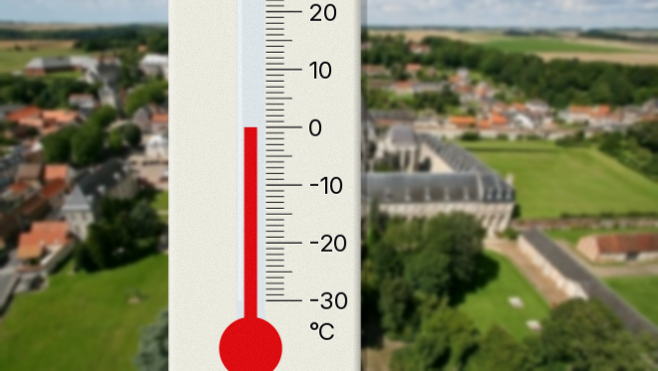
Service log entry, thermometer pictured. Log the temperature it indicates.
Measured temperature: 0 °C
